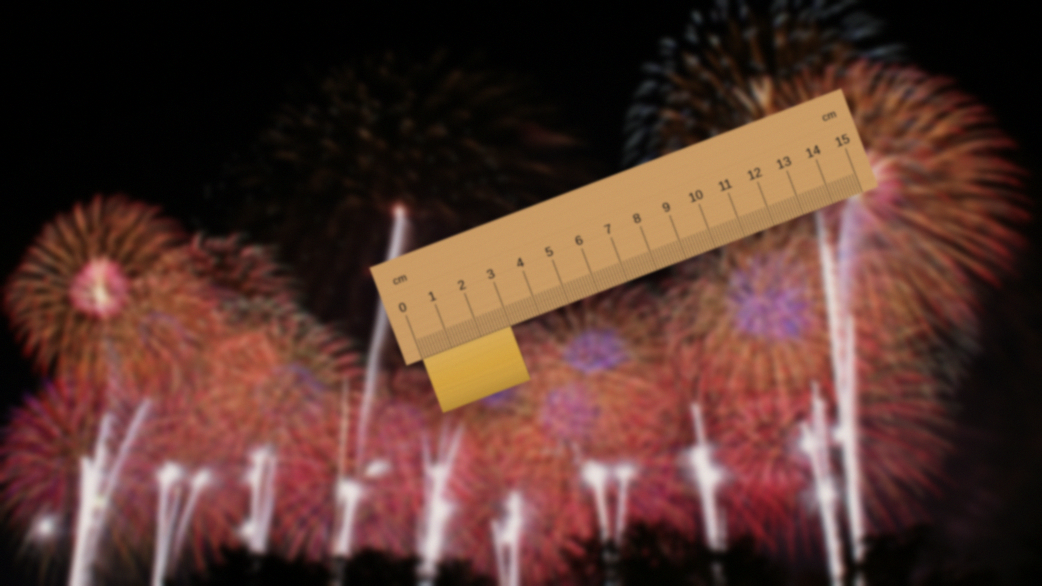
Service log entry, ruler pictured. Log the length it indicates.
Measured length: 3 cm
